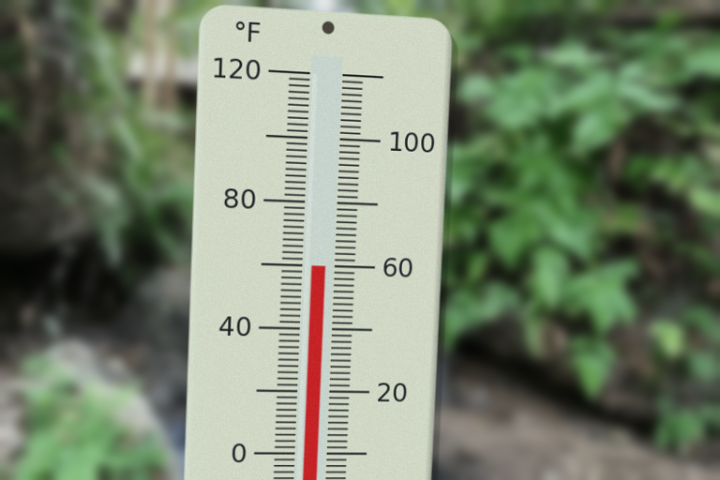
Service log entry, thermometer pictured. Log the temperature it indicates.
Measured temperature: 60 °F
